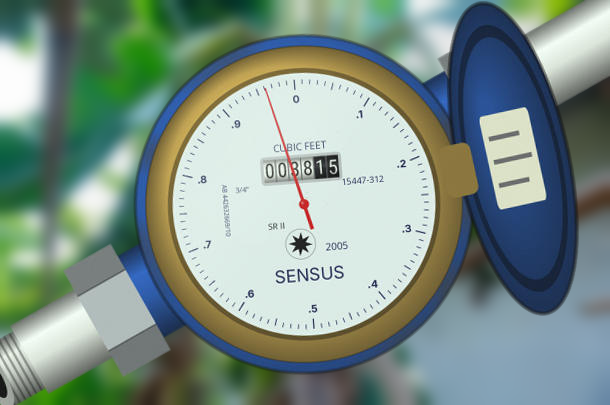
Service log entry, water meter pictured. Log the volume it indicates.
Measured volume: 3814.96 ft³
